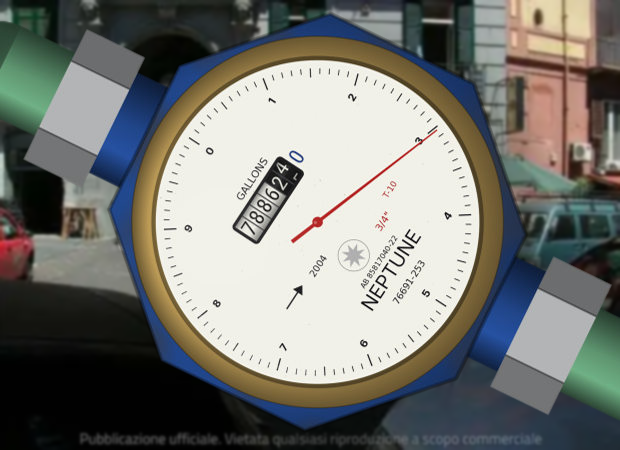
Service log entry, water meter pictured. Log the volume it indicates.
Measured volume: 7886243.0 gal
